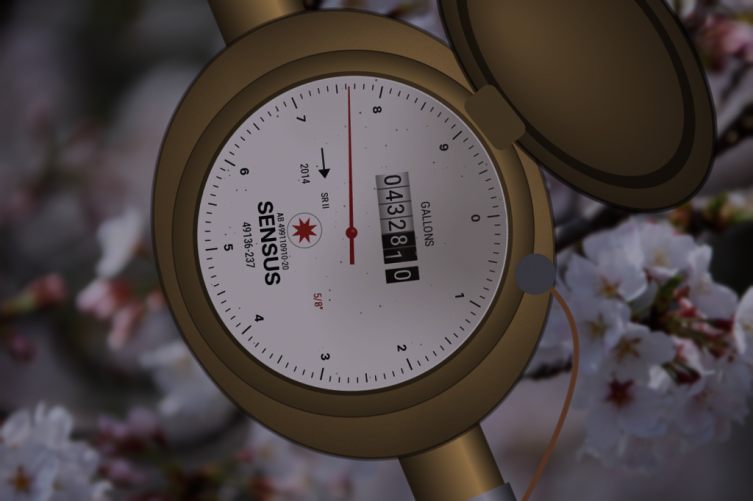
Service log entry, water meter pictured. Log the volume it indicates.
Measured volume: 432807.6 gal
